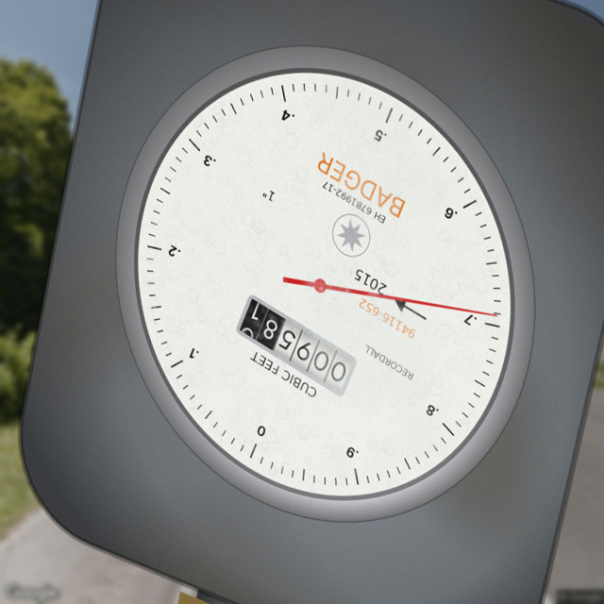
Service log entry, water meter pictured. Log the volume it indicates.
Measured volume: 9580.69 ft³
